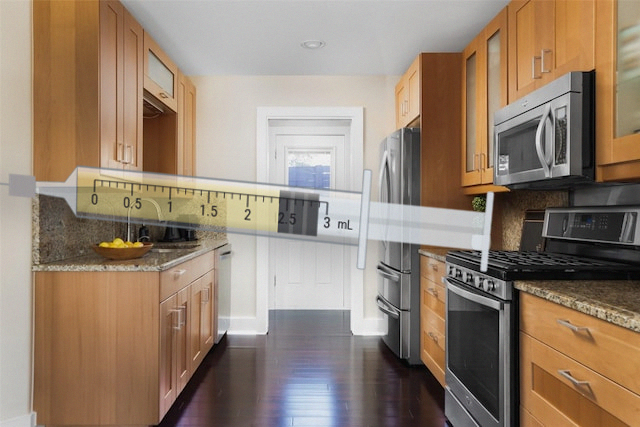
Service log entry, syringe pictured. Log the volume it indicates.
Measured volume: 2.4 mL
